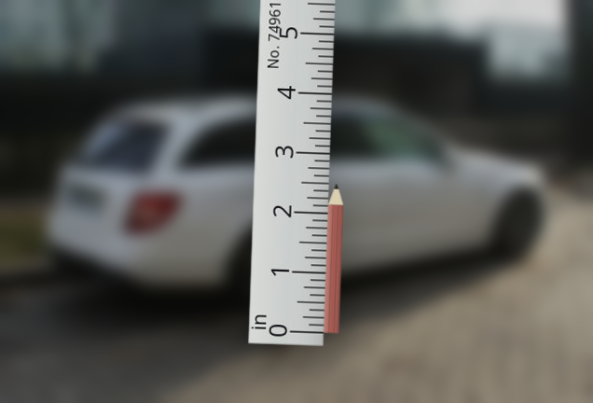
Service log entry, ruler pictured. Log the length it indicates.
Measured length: 2.5 in
